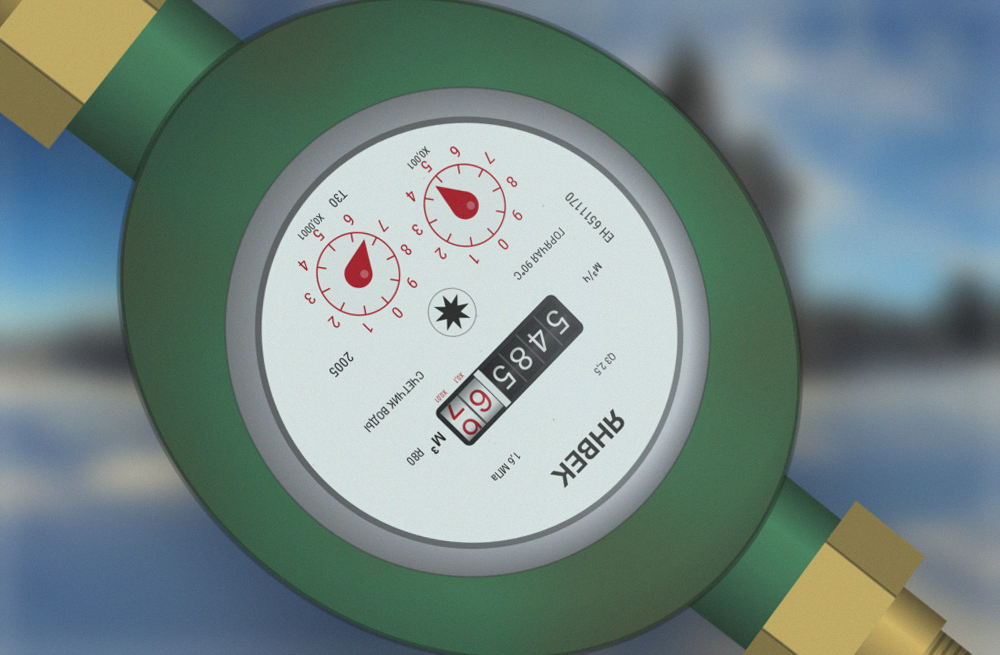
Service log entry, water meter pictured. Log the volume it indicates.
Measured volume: 5485.6646 m³
